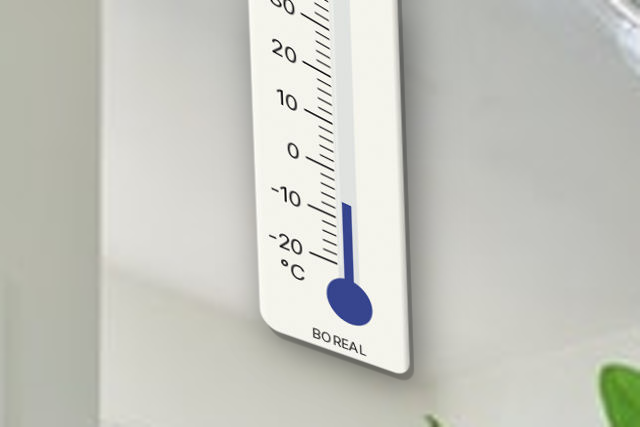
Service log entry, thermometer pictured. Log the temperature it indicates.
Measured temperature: -6 °C
